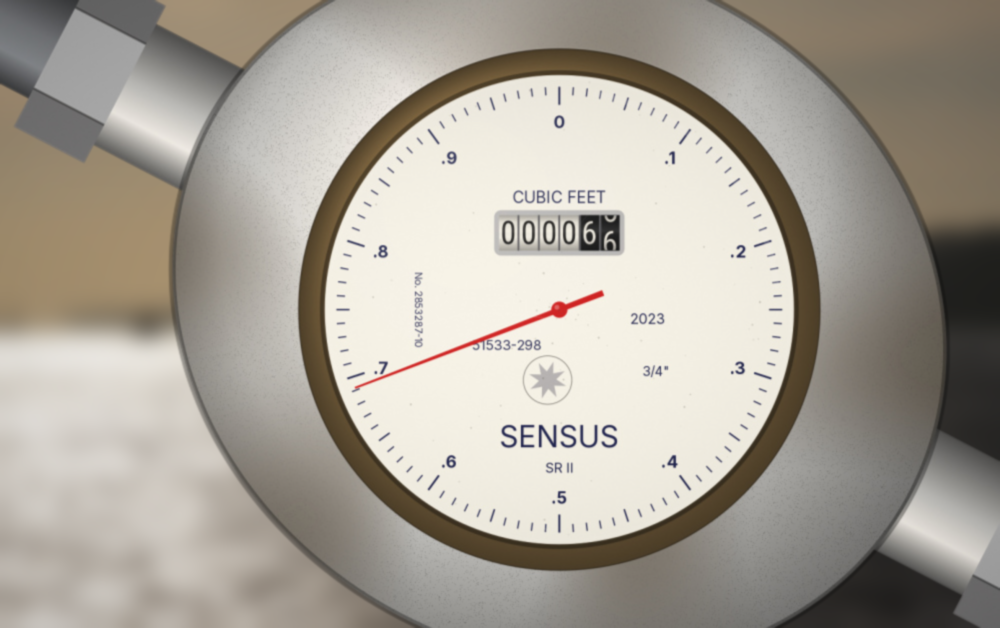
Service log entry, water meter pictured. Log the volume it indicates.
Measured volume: 65.69 ft³
